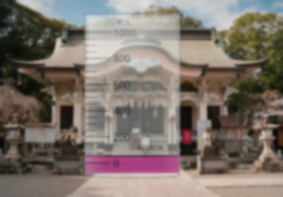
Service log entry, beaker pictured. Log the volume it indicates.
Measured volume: 50 mL
